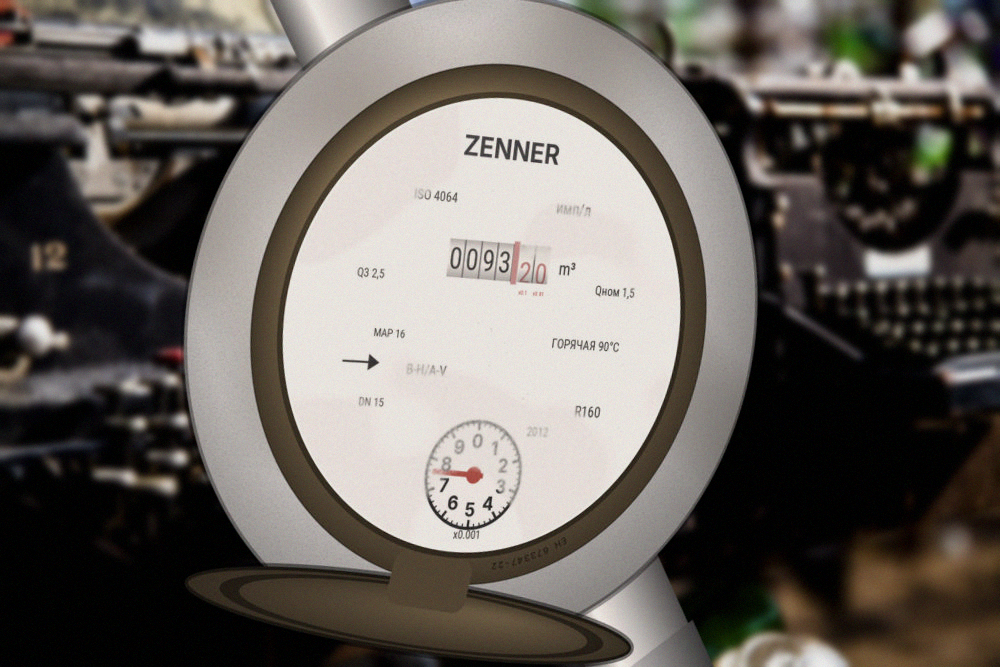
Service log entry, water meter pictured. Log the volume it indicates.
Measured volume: 93.197 m³
